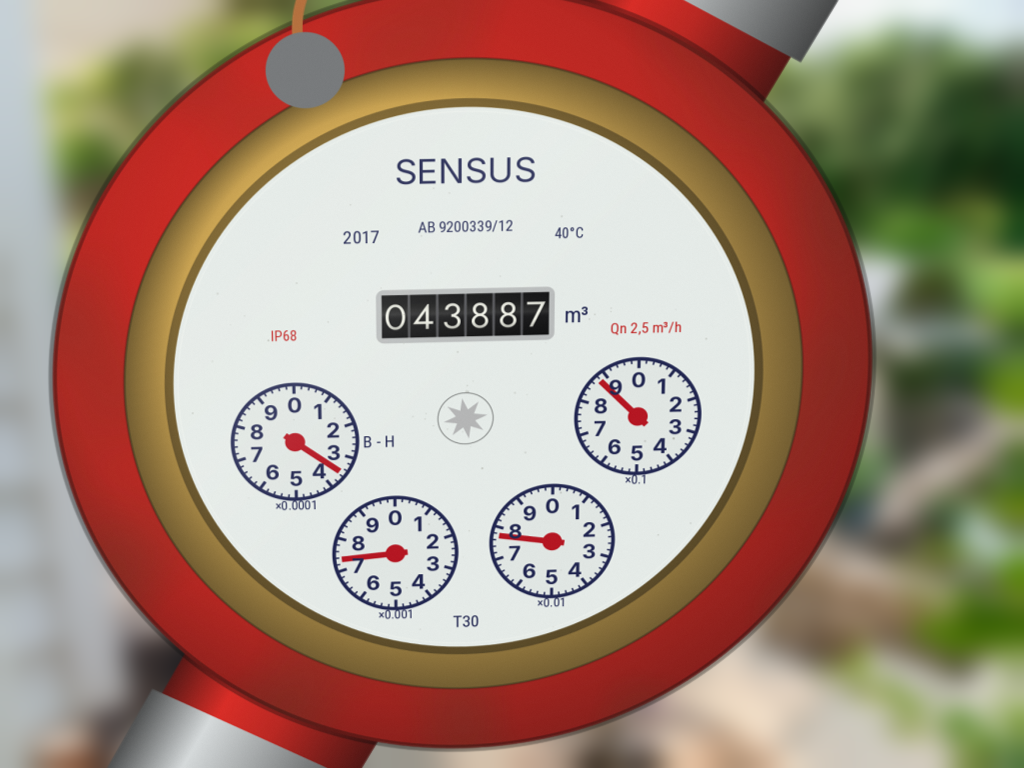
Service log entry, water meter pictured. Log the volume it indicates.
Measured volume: 43887.8773 m³
